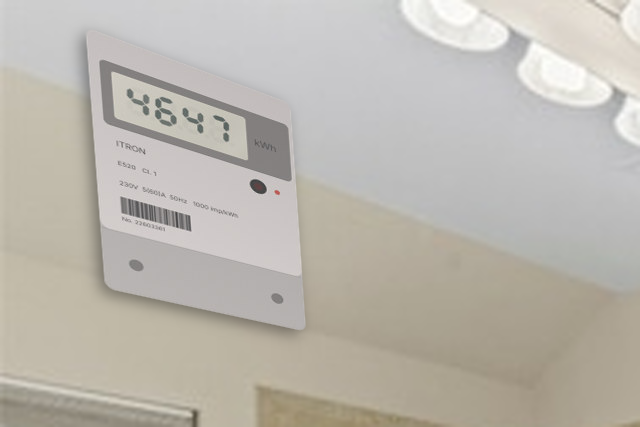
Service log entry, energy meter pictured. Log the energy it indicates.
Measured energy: 4647 kWh
